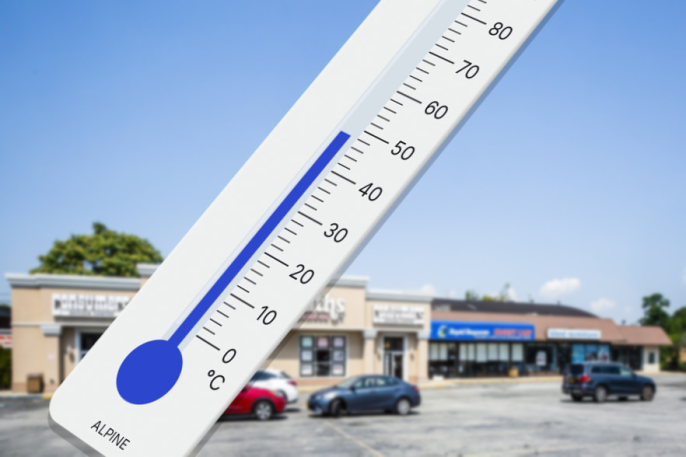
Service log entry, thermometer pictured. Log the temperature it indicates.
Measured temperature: 48 °C
